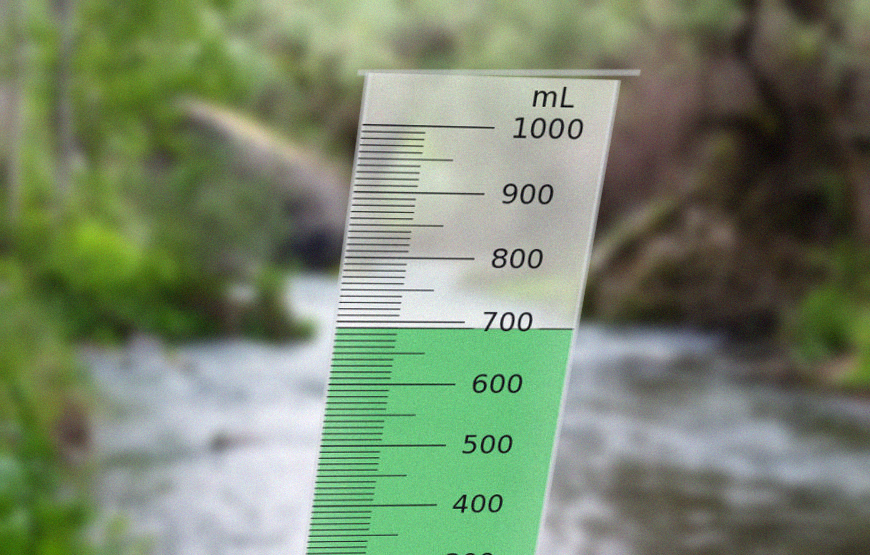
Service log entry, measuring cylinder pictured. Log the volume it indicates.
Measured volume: 690 mL
